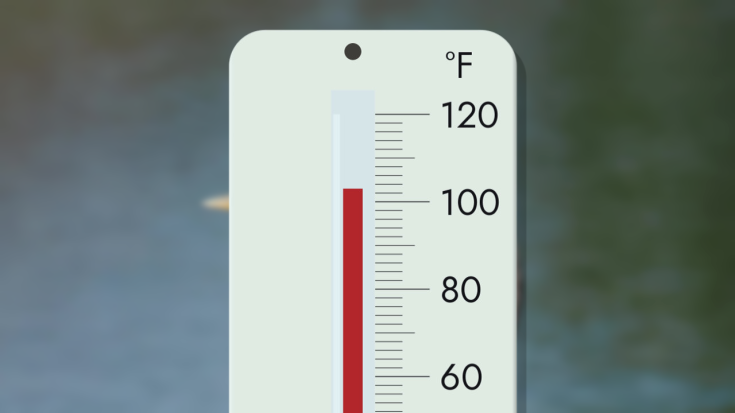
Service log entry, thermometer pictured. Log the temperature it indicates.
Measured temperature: 103 °F
